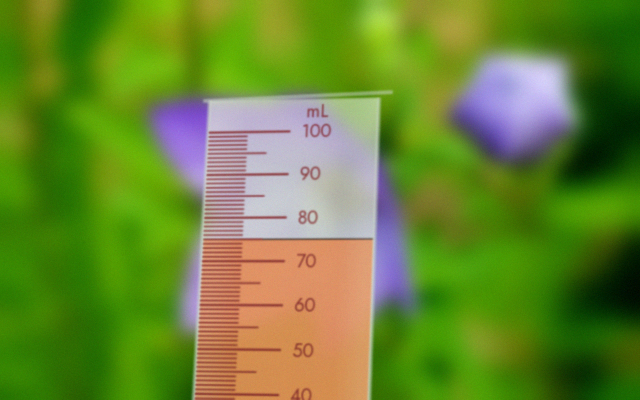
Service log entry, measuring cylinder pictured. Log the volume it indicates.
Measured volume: 75 mL
